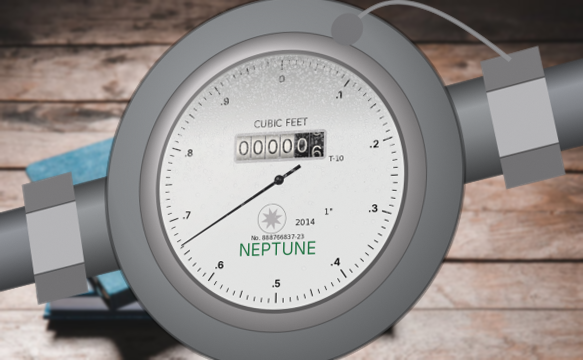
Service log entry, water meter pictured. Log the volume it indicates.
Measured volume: 5.66 ft³
